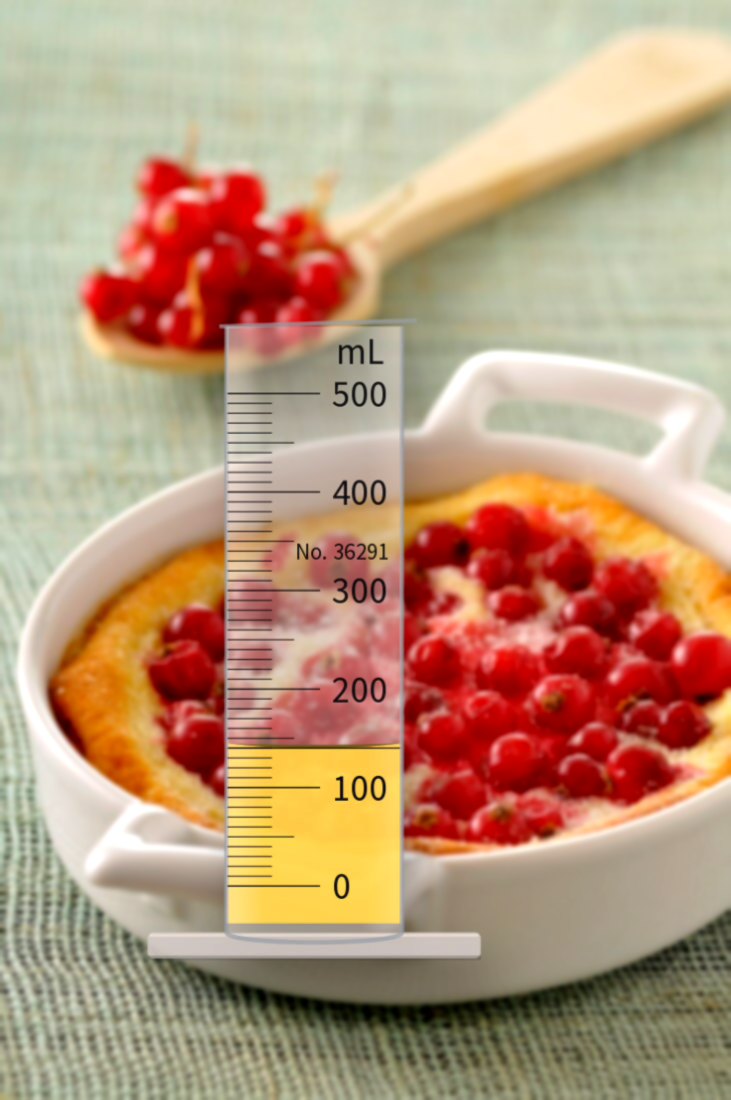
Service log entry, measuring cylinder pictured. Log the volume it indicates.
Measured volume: 140 mL
